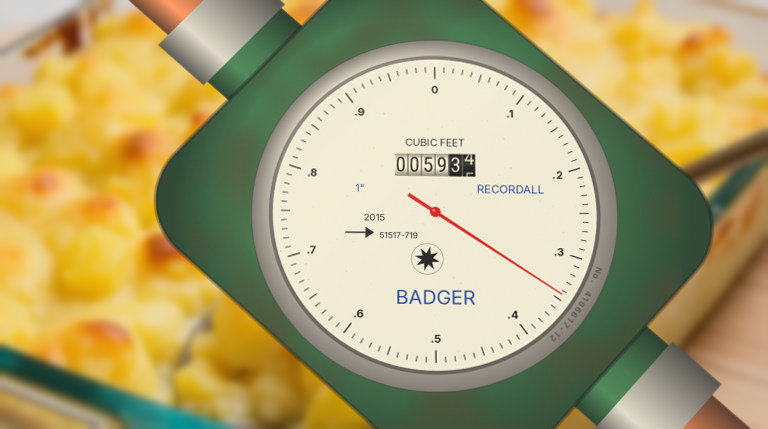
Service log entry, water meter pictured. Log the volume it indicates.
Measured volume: 5934.34 ft³
